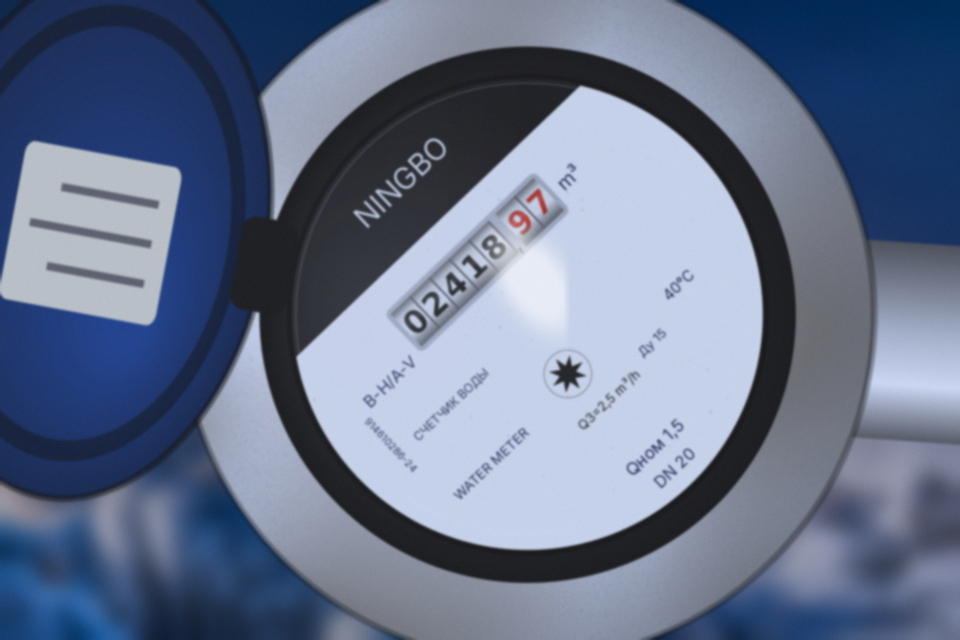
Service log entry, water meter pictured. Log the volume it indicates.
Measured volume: 2418.97 m³
